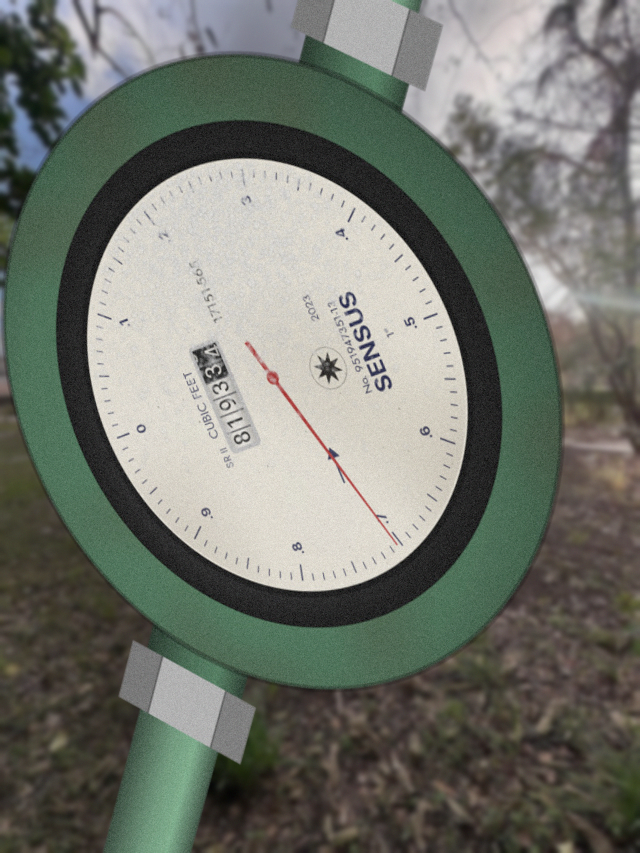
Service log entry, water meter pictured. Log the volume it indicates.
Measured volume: 819333.70 ft³
